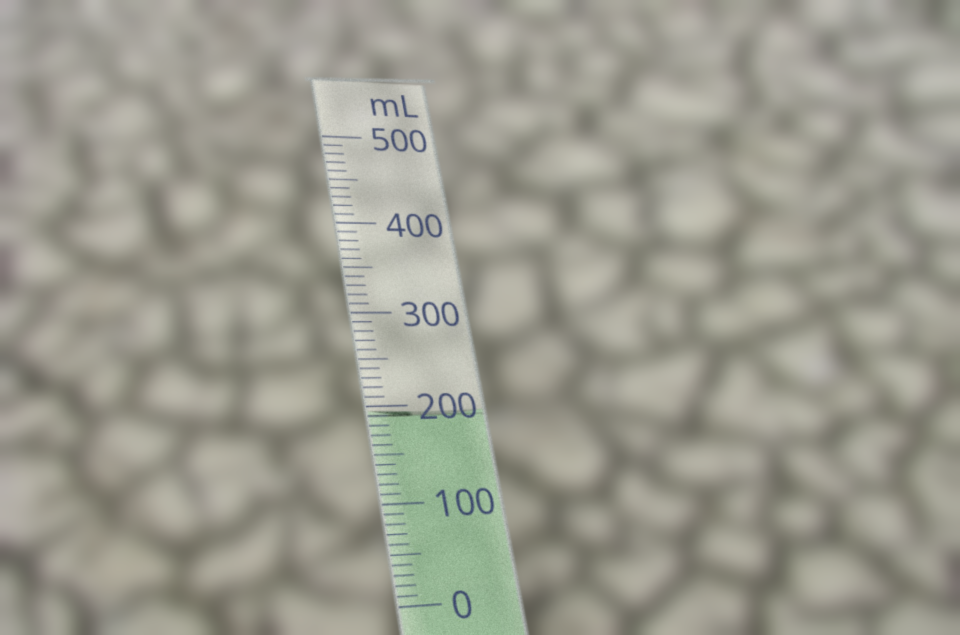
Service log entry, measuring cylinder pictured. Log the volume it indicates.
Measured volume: 190 mL
